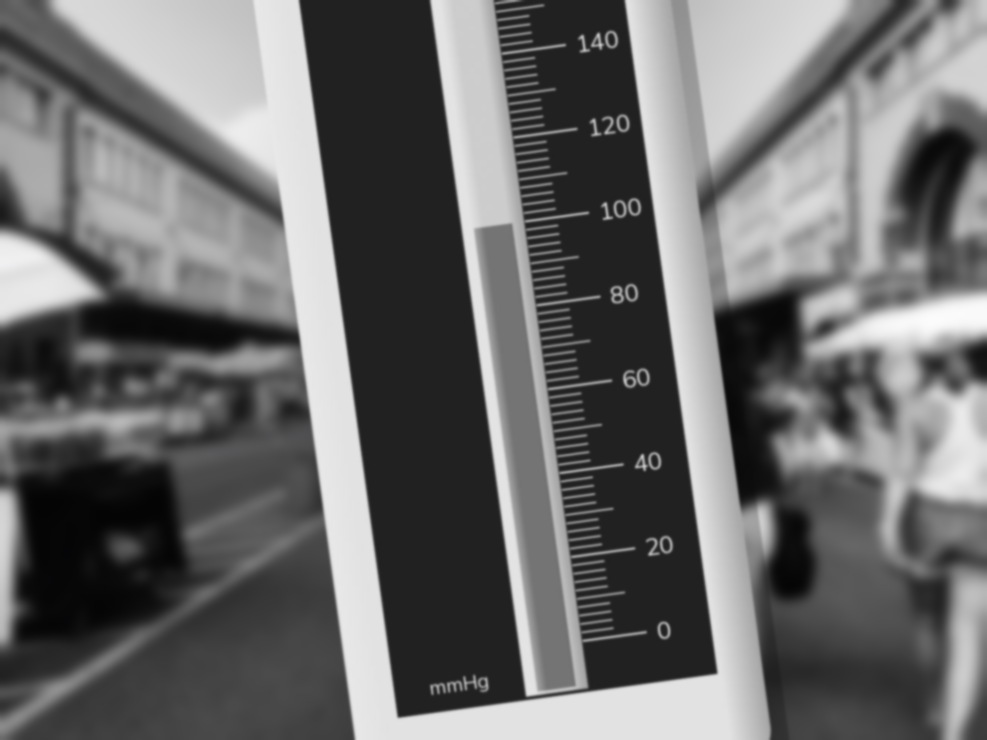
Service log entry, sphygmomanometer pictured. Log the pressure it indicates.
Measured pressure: 100 mmHg
